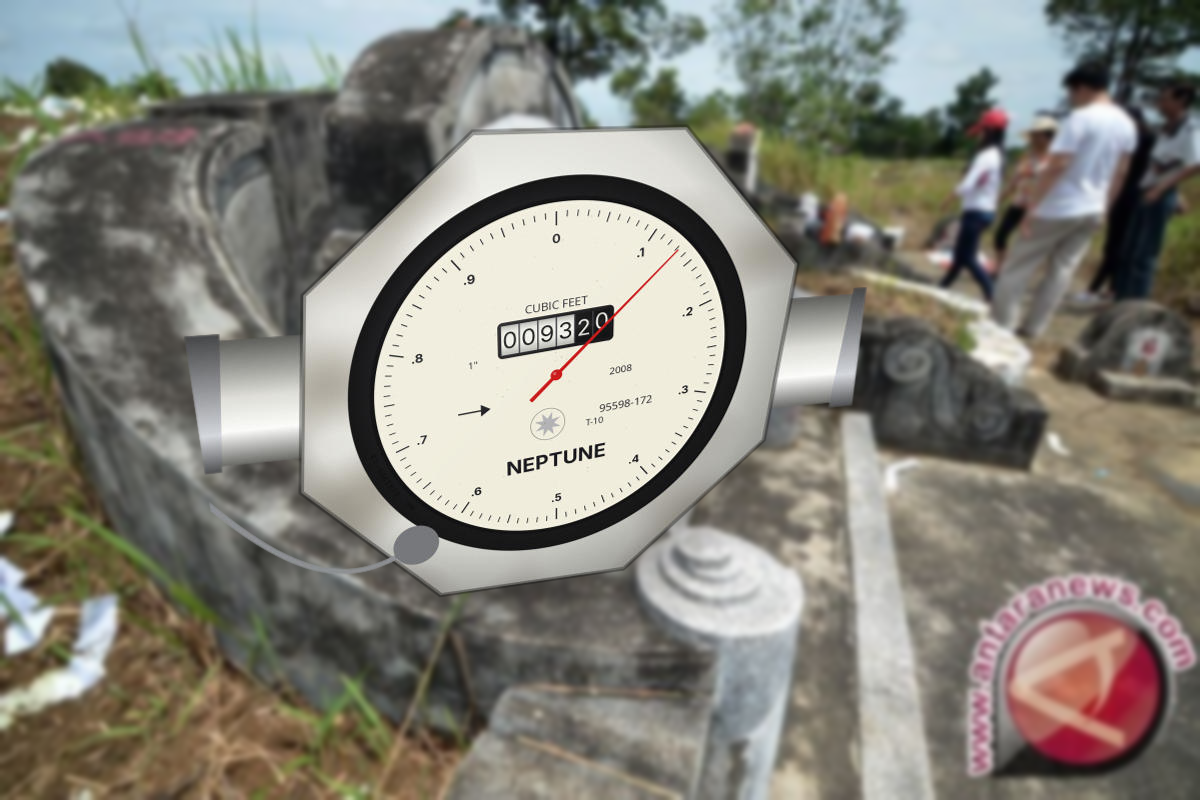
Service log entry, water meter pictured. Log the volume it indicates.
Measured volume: 9320.13 ft³
